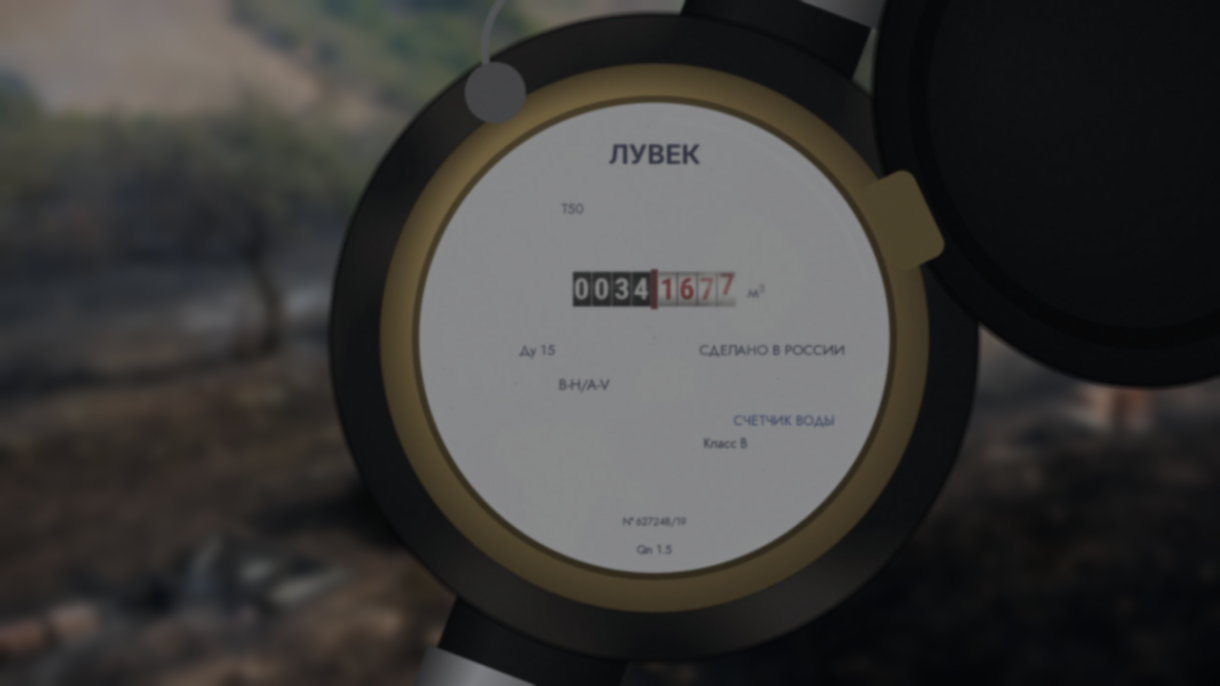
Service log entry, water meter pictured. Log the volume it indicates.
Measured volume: 34.1677 m³
